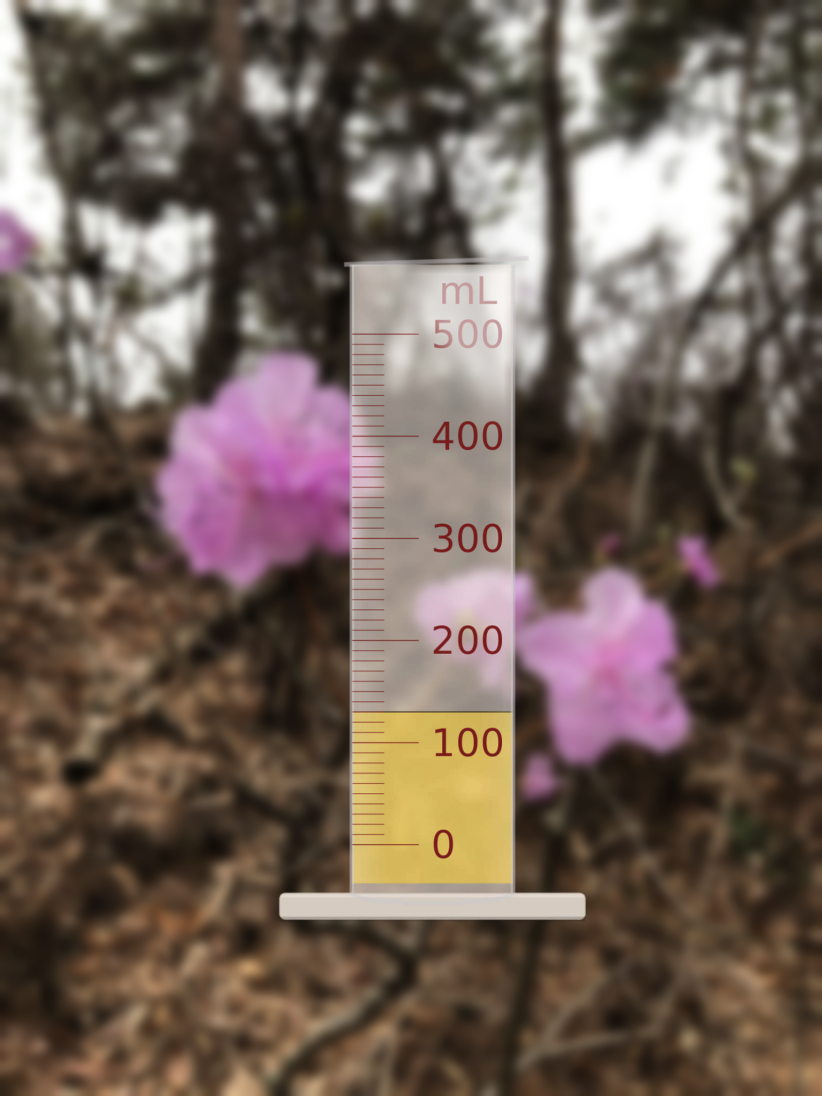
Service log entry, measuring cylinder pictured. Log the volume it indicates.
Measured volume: 130 mL
